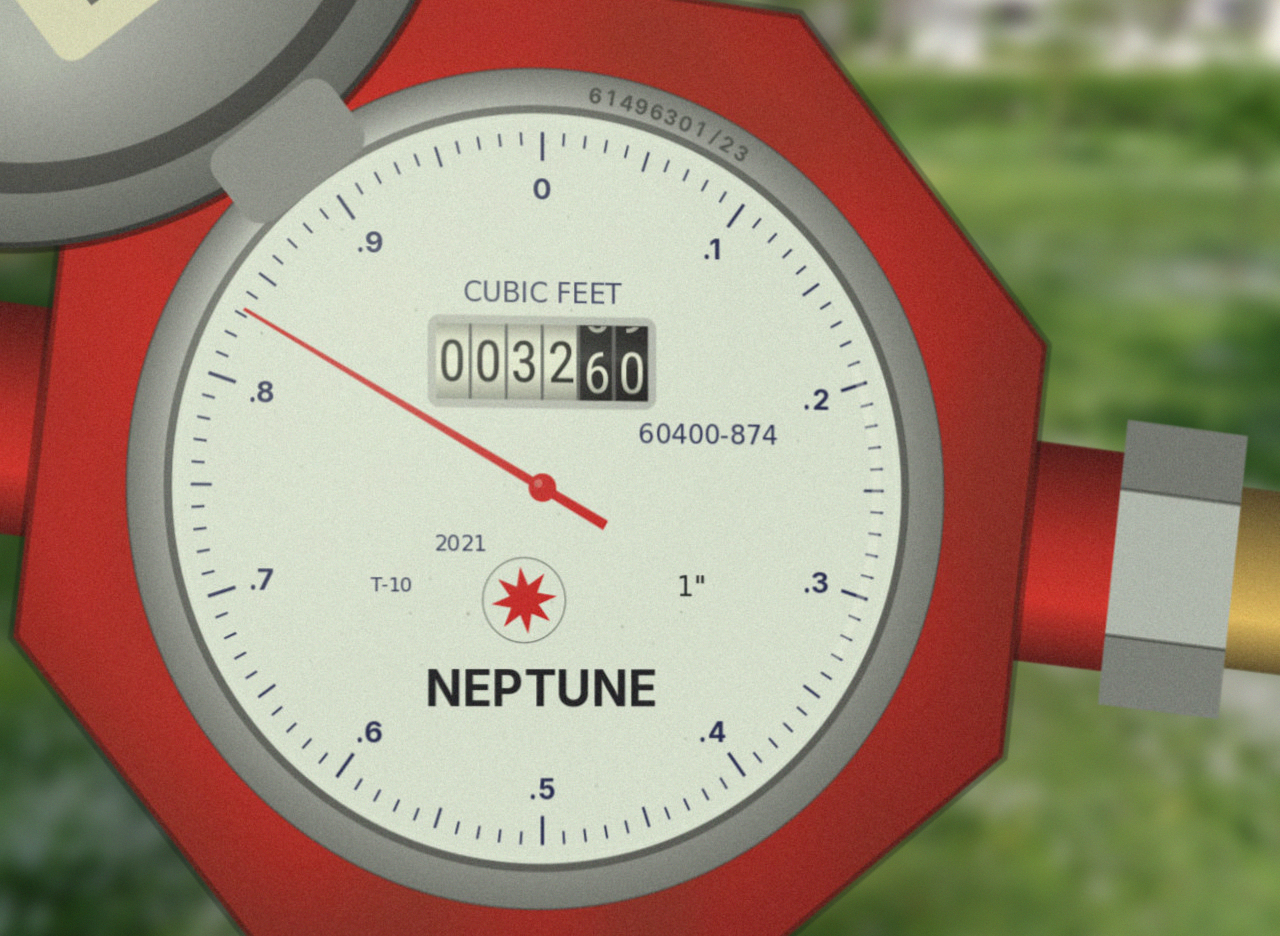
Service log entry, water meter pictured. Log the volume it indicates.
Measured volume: 3259.83 ft³
